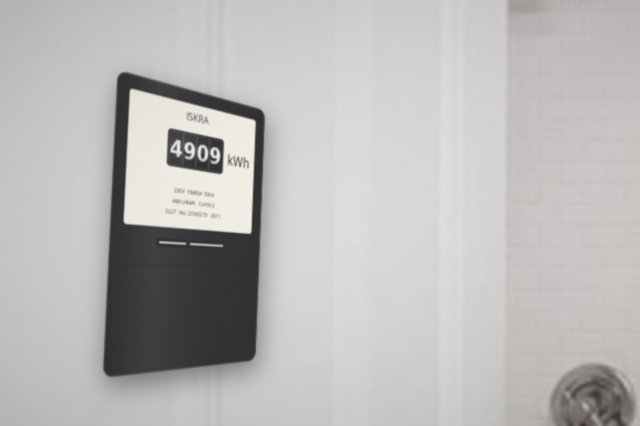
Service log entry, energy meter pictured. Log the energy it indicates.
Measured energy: 4909 kWh
